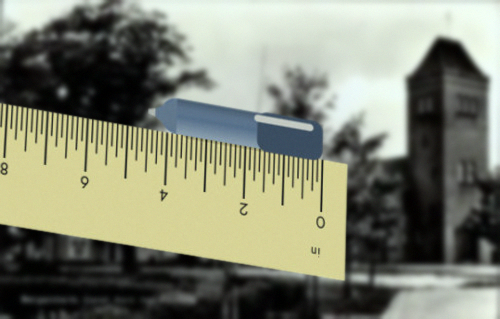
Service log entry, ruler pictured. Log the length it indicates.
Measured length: 4.5 in
